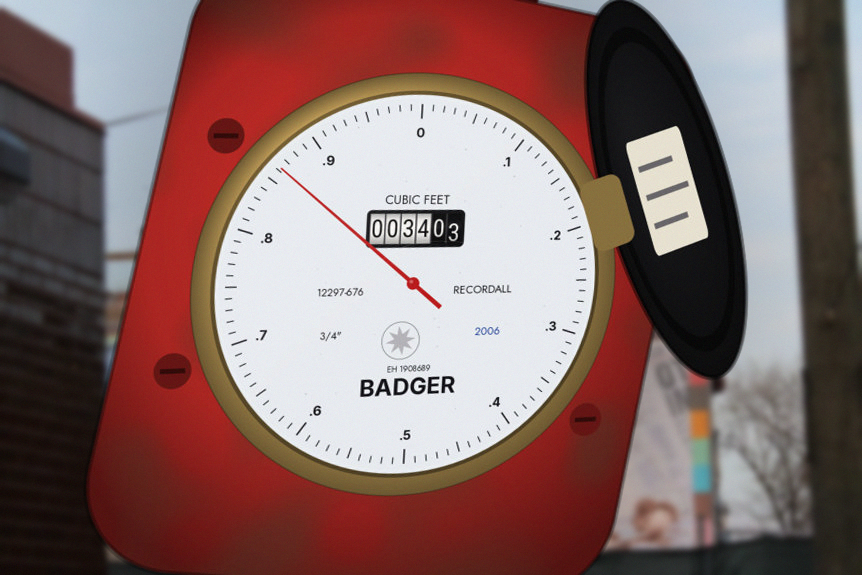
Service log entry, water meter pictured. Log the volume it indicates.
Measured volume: 3402.86 ft³
